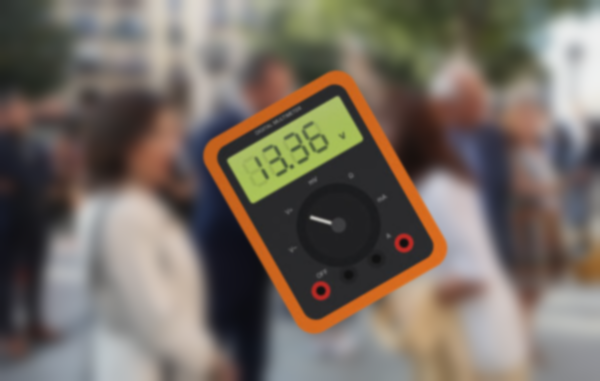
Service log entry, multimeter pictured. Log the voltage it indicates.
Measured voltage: 13.36 V
